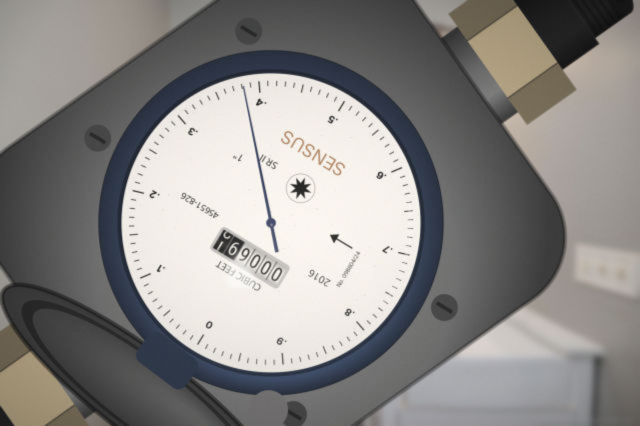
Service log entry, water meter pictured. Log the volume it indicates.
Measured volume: 691.38 ft³
